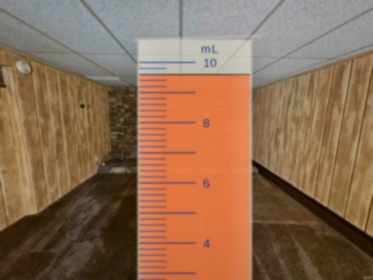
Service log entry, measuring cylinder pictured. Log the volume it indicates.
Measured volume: 9.6 mL
